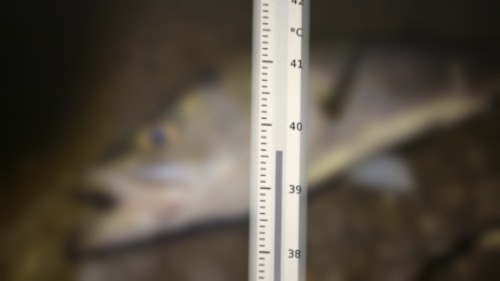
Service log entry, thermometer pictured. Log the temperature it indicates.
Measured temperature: 39.6 °C
